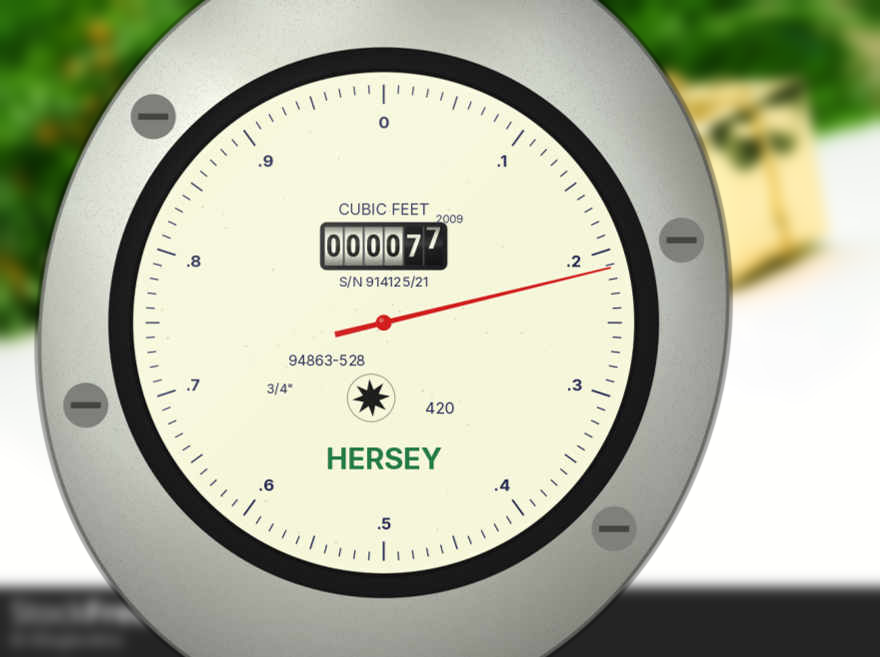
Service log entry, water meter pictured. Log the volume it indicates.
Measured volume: 77.21 ft³
